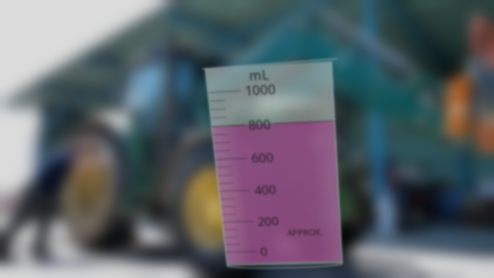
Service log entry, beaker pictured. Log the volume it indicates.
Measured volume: 800 mL
